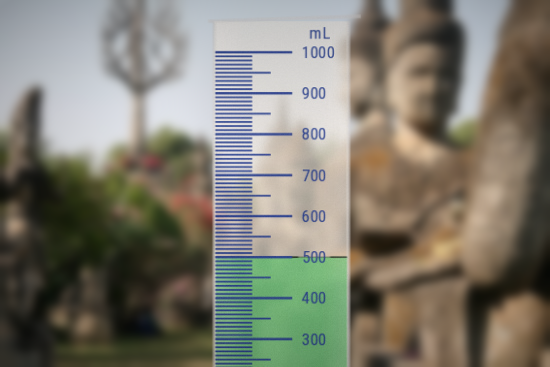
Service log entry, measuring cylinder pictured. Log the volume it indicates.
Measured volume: 500 mL
